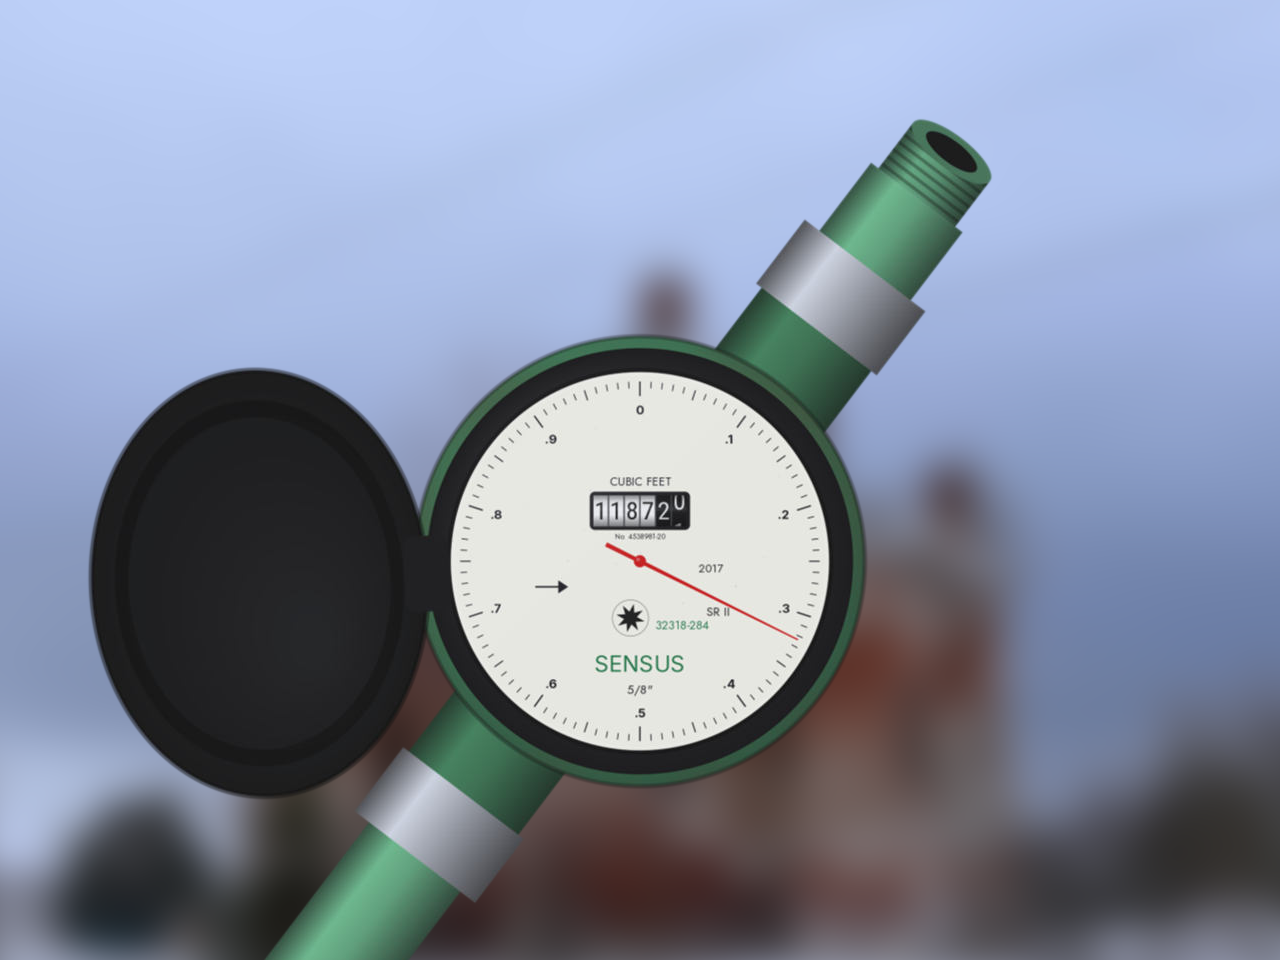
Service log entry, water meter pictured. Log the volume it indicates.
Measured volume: 118720.32 ft³
